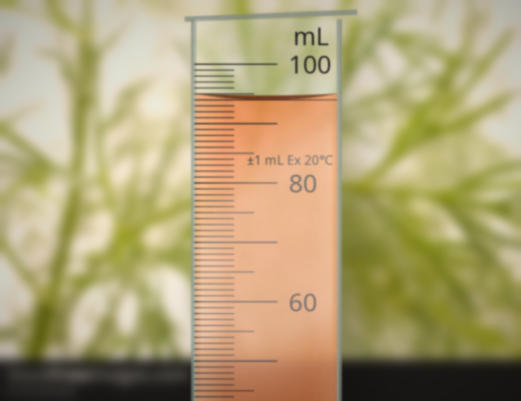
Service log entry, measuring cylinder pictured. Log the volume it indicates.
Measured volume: 94 mL
